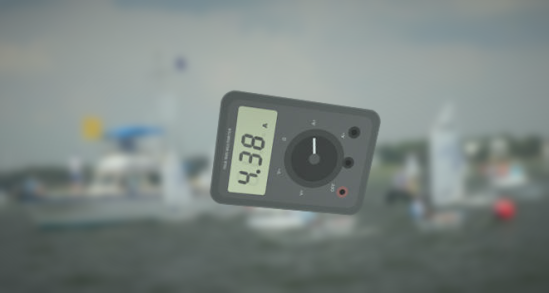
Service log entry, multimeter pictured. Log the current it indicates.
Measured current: 4.38 A
